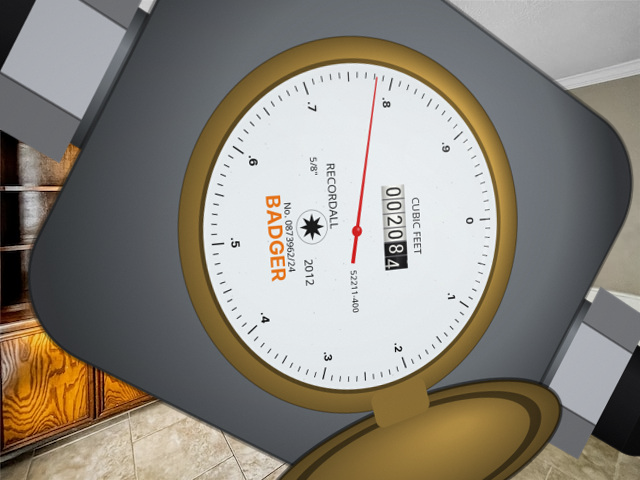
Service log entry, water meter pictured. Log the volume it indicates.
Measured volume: 2083.78 ft³
